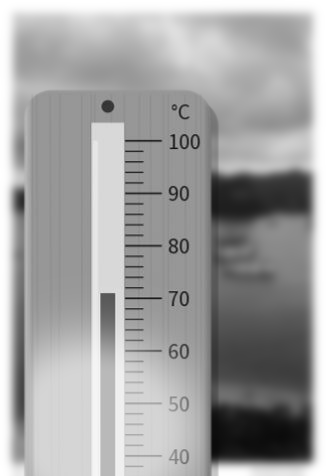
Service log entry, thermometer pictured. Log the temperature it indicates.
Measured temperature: 71 °C
